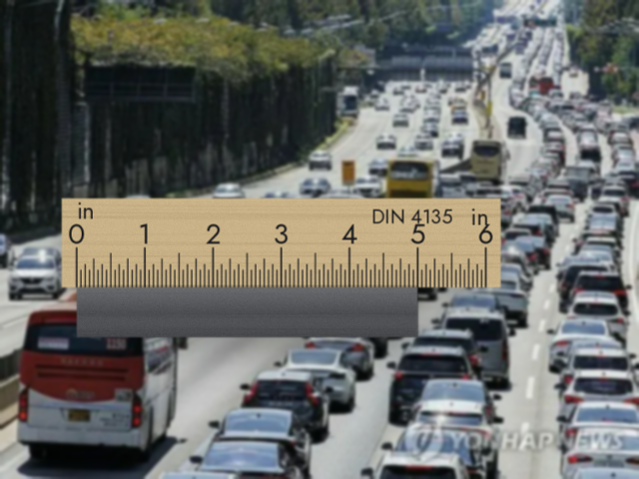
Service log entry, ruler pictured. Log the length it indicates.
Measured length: 5 in
